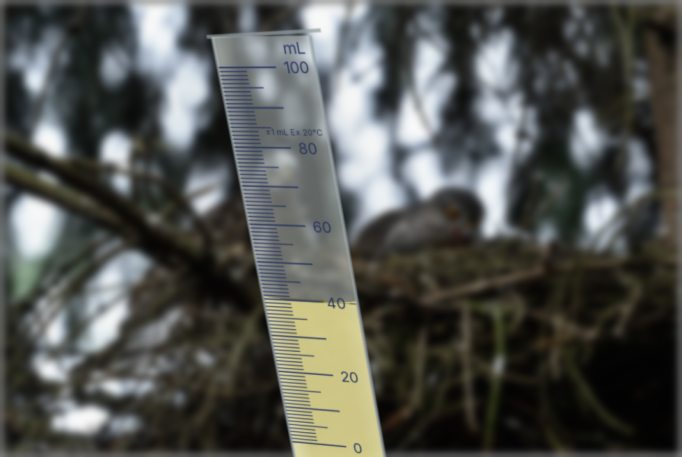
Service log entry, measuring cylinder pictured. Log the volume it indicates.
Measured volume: 40 mL
